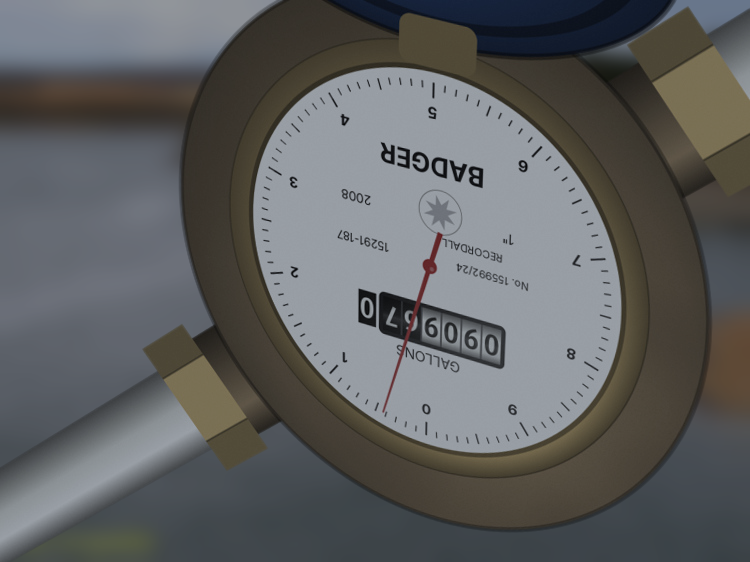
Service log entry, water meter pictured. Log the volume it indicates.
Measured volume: 909670.4 gal
